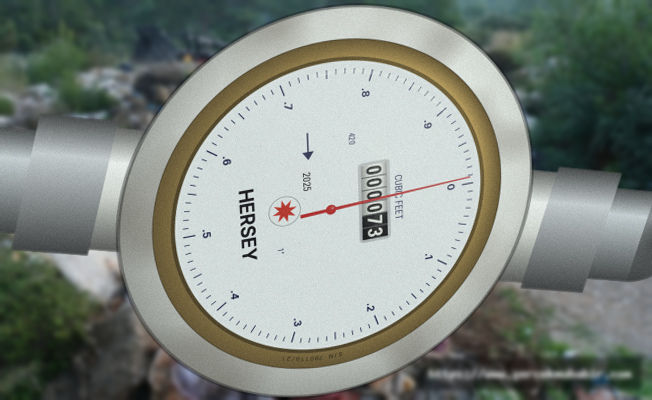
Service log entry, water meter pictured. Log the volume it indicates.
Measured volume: 72.99 ft³
